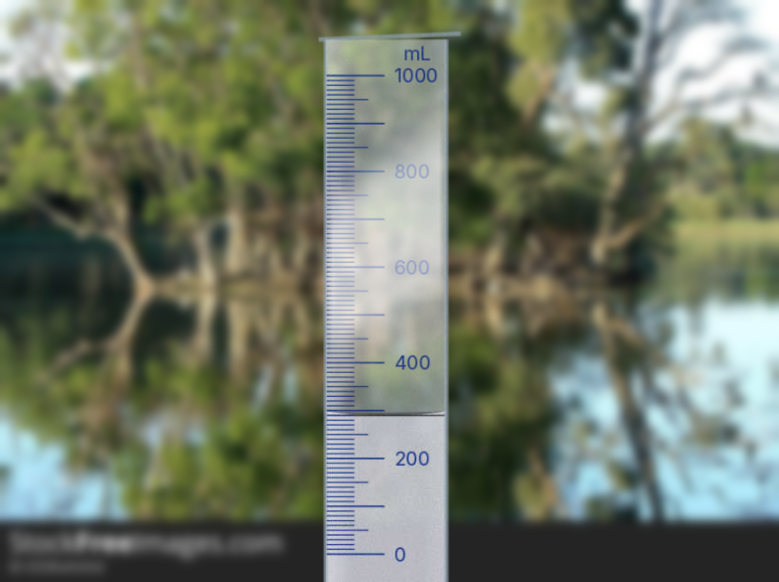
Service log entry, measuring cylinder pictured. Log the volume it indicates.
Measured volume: 290 mL
